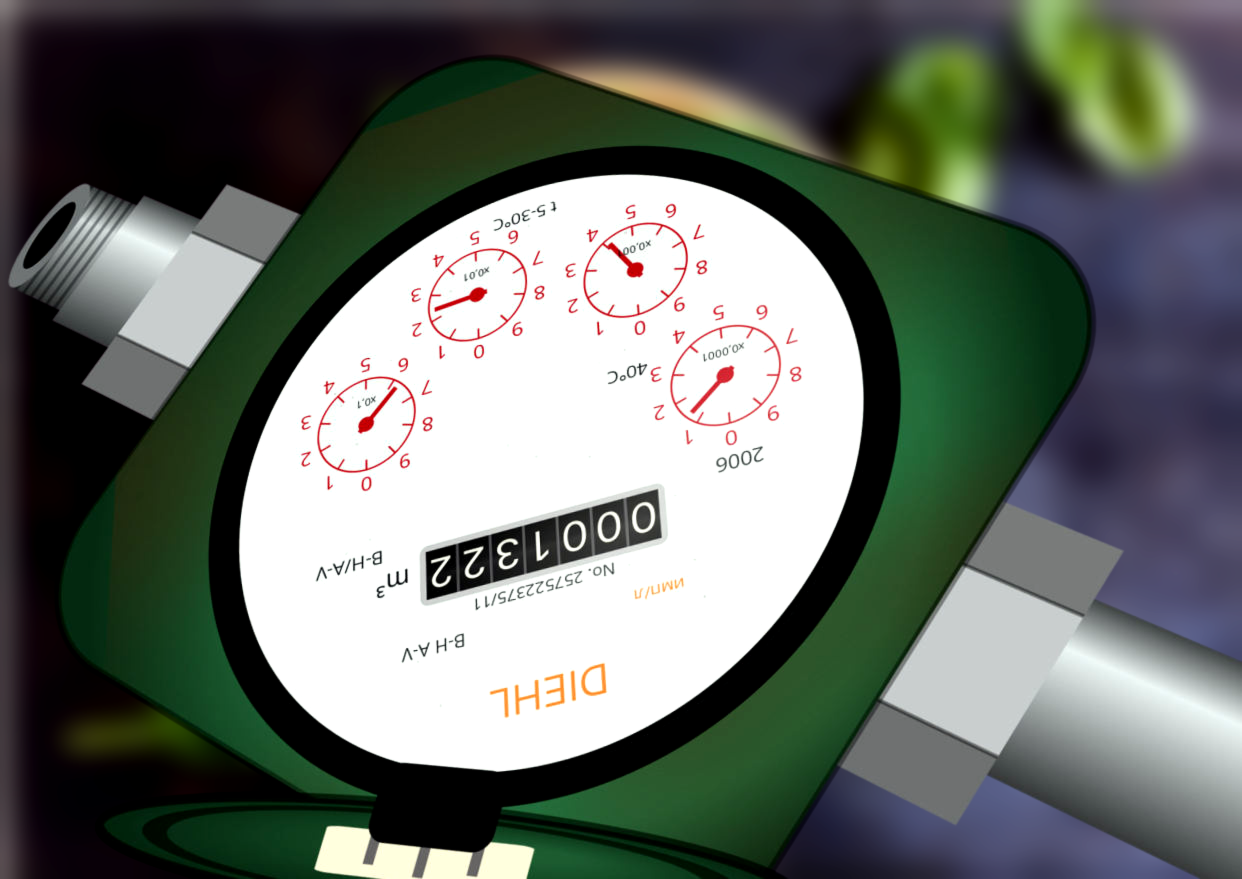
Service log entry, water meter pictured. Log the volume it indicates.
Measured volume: 1322.6241 m³
